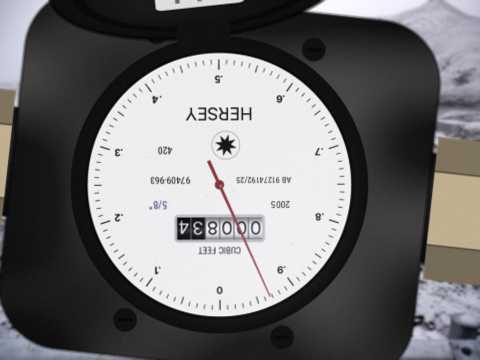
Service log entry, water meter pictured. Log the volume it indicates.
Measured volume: 833.93 ft³
